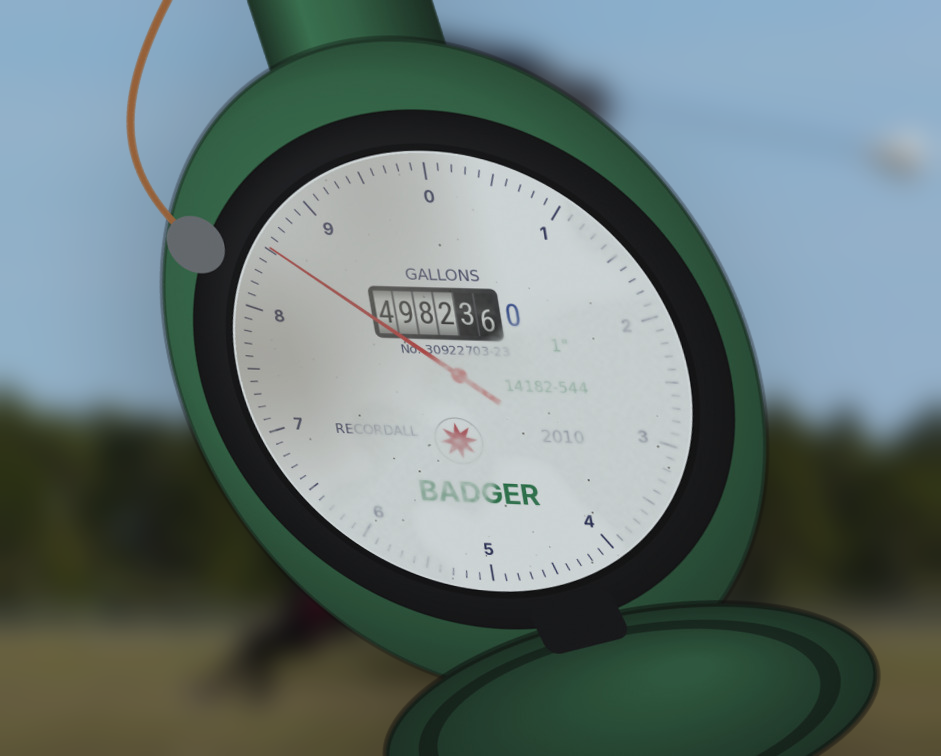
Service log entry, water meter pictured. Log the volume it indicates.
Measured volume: 4982358.5 gal
